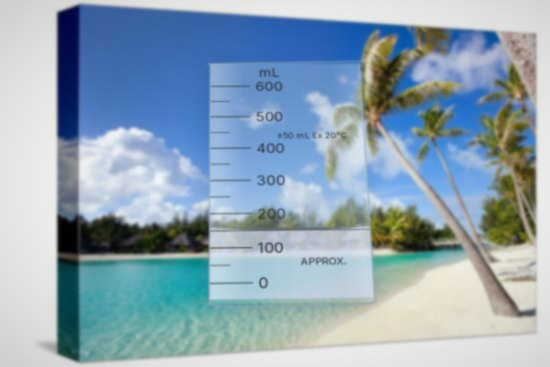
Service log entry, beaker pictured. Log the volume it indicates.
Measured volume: 150 mL
